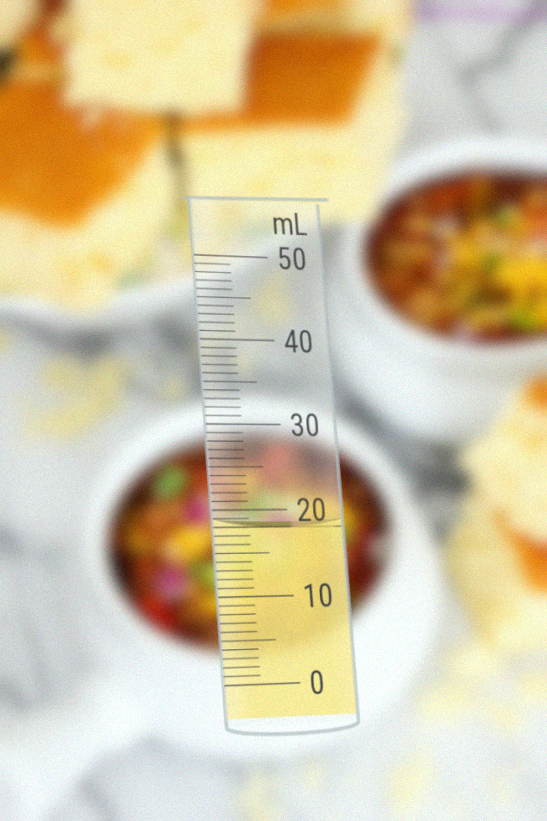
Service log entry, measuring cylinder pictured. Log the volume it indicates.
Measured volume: 18 mL
